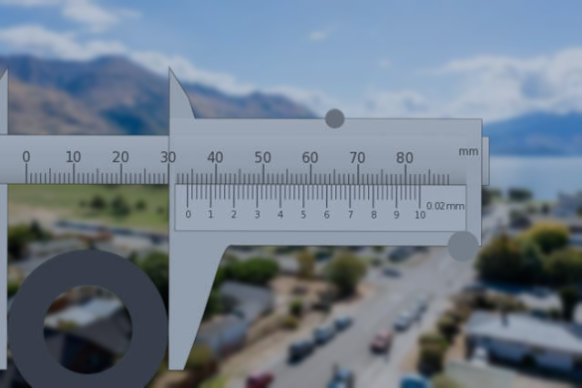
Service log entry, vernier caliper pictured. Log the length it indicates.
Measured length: 34.0 mm
